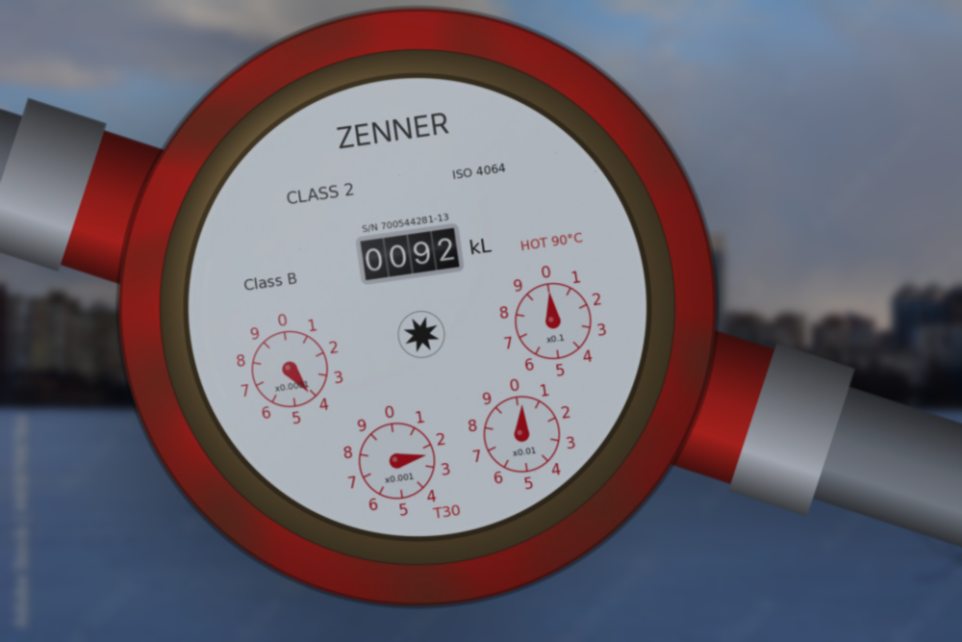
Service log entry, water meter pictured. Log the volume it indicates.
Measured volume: 92.0024 kL
